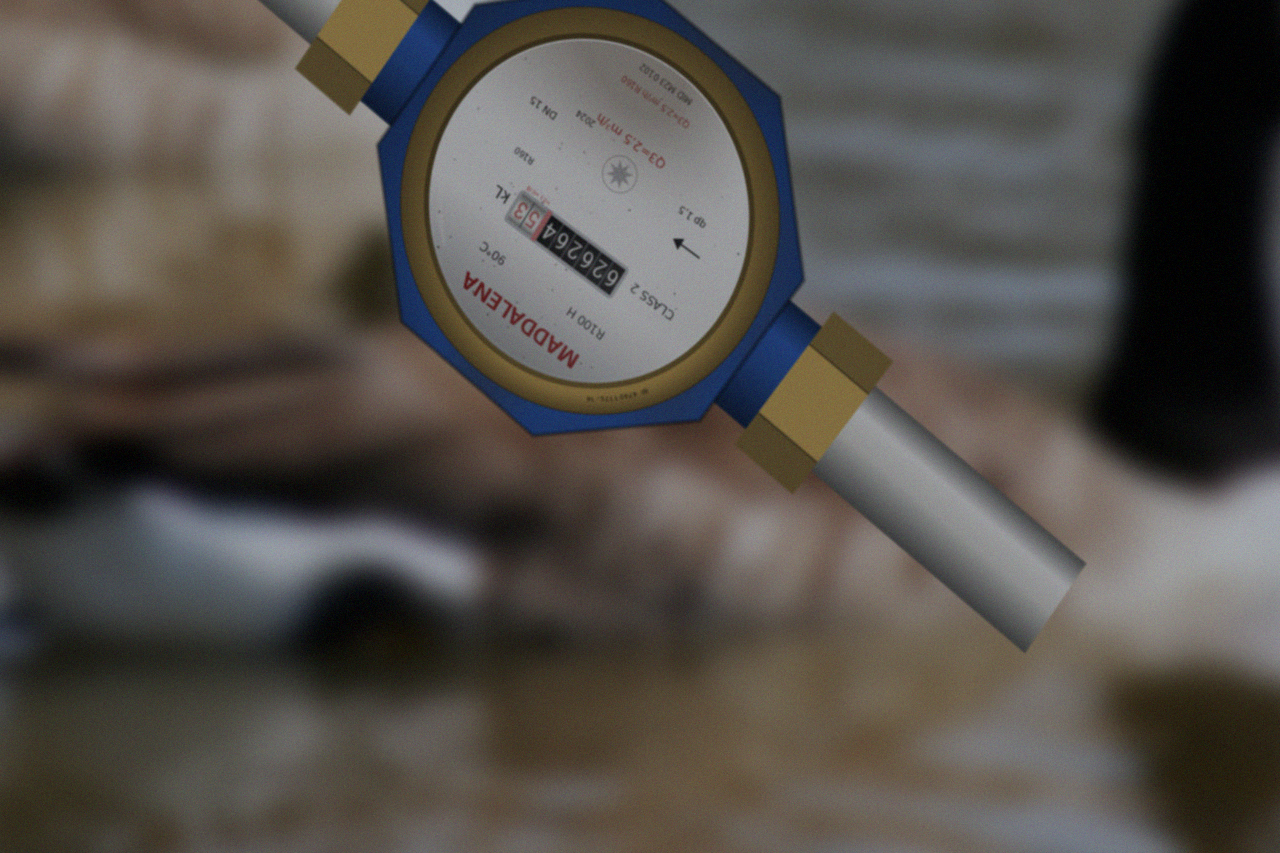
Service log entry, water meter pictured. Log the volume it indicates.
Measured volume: 626264.53 kL
